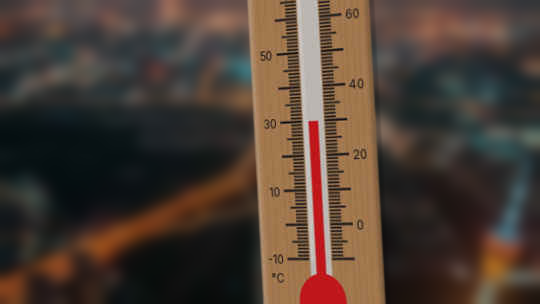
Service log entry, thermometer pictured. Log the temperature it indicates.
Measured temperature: 30 °C
